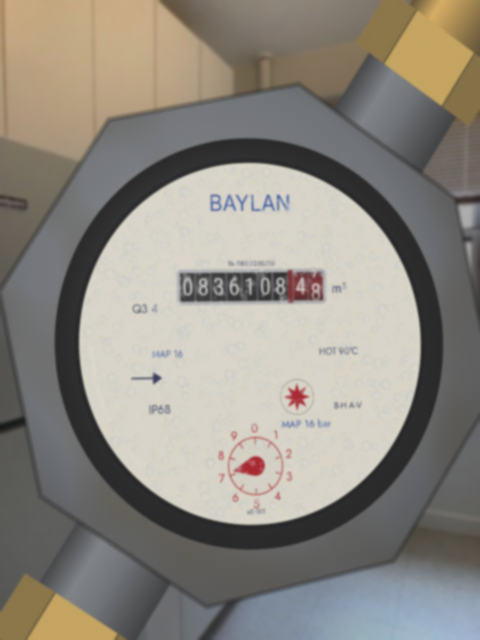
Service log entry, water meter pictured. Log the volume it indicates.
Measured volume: 836108.477 m³
